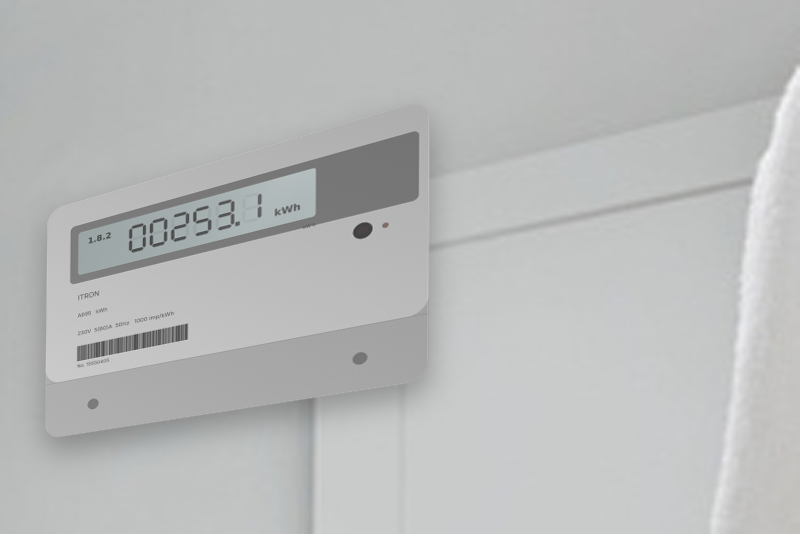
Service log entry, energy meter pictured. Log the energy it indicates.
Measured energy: 253.1 kWh
